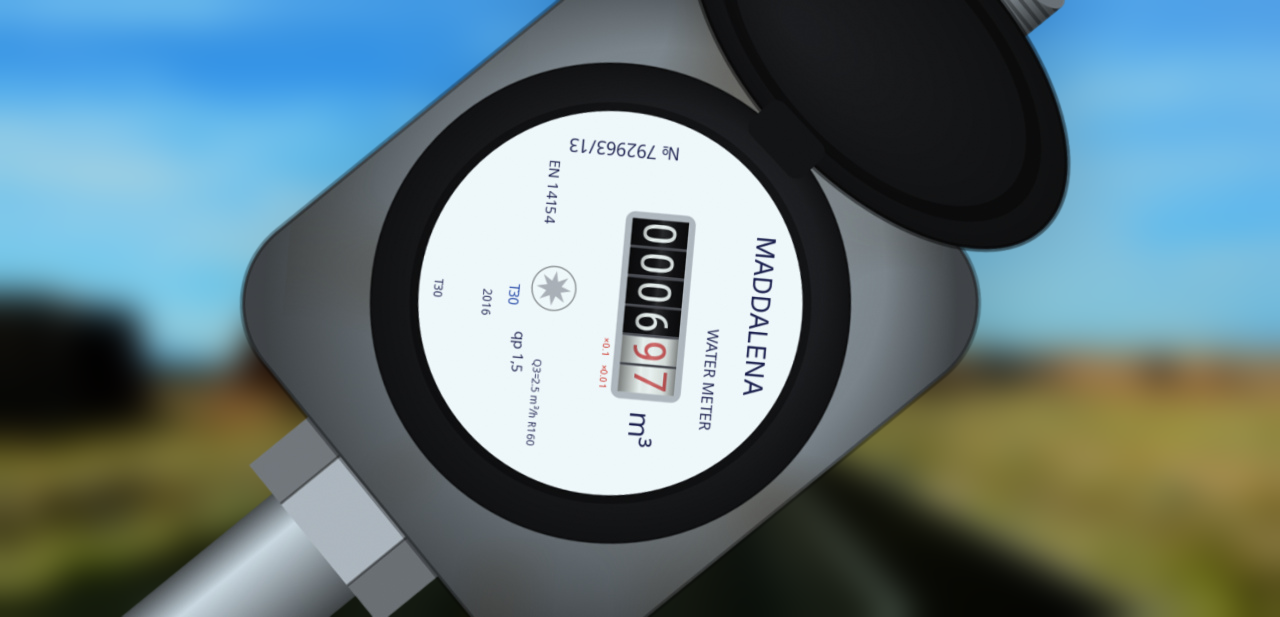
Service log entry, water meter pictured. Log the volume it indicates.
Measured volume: 6.97 m³
